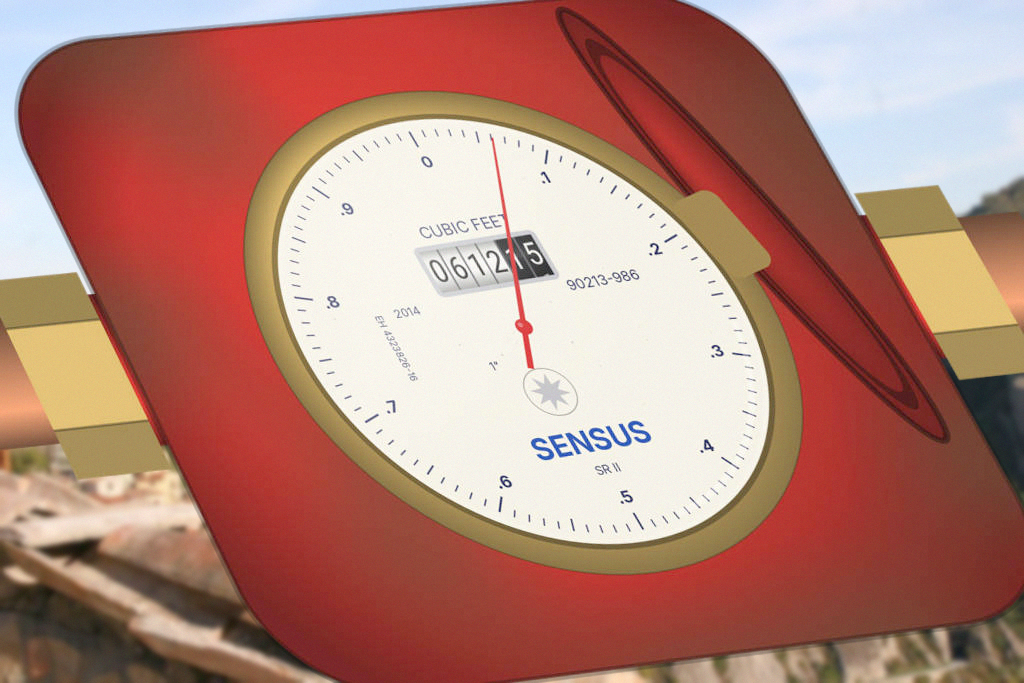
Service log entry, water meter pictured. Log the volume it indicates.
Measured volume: 61215.06 ft³
